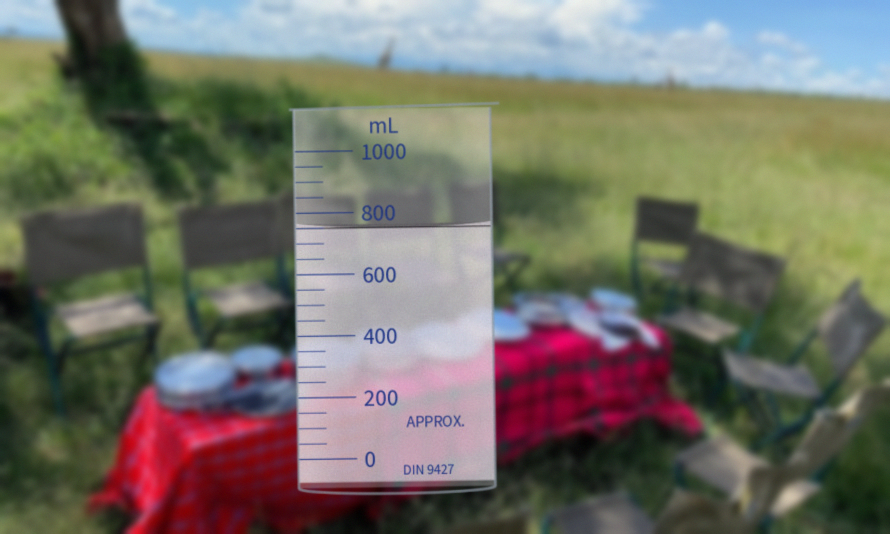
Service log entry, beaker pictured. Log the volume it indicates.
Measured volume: 750 mL
